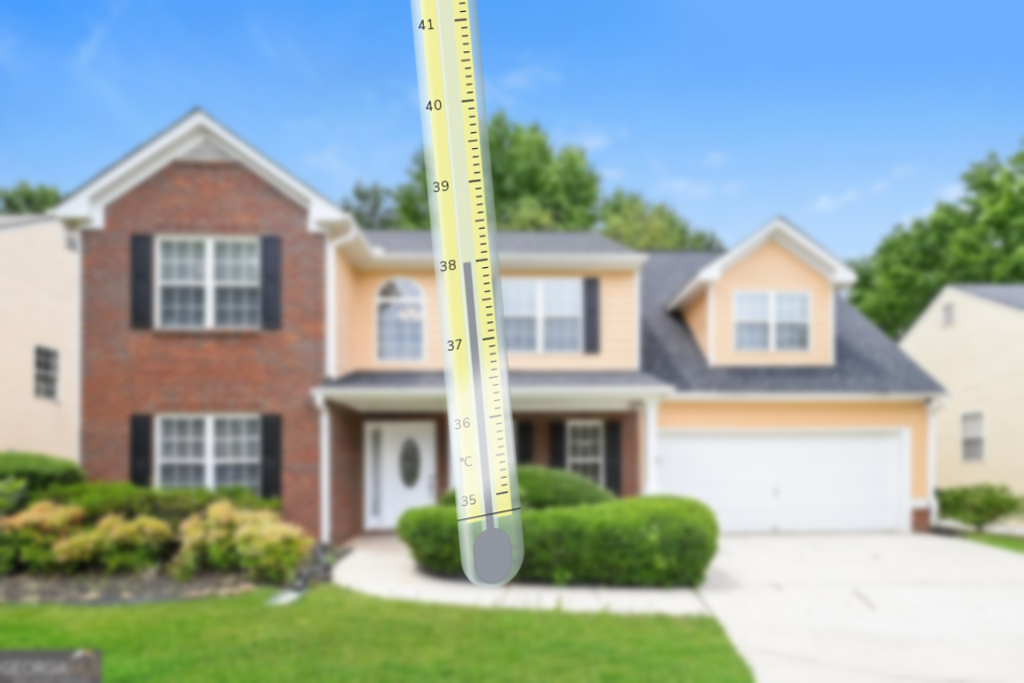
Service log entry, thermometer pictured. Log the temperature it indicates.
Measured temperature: 38 °C
